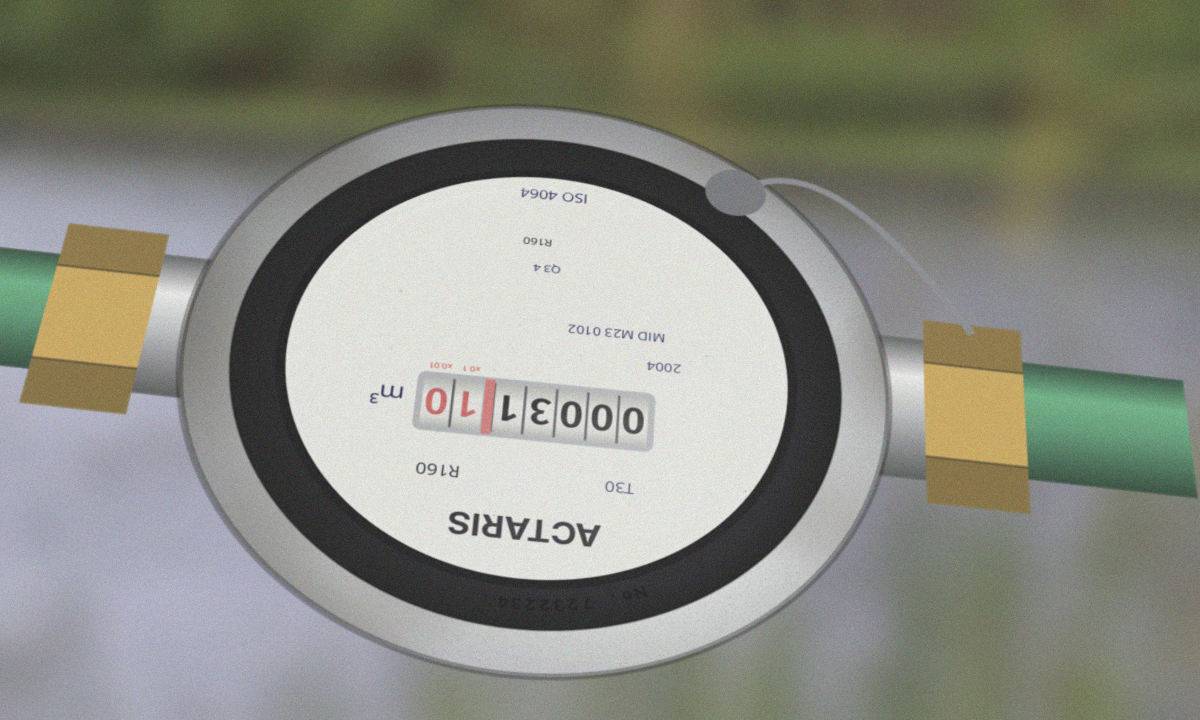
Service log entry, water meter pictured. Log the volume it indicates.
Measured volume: 31.10 m³
